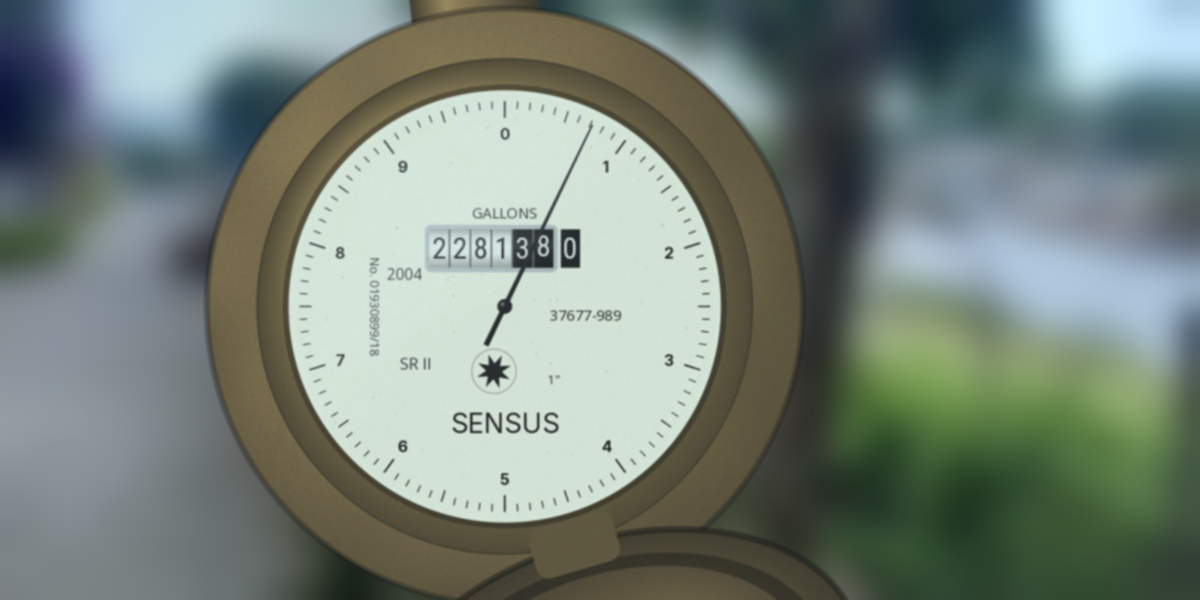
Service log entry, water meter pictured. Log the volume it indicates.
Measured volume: 2281380.7 gal
